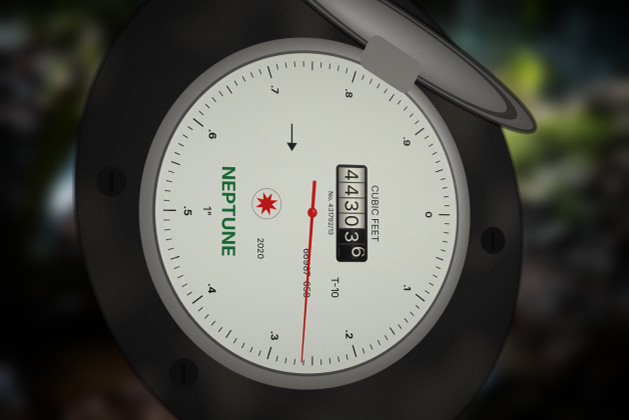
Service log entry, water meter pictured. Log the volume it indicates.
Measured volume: 443036.26 ft³
